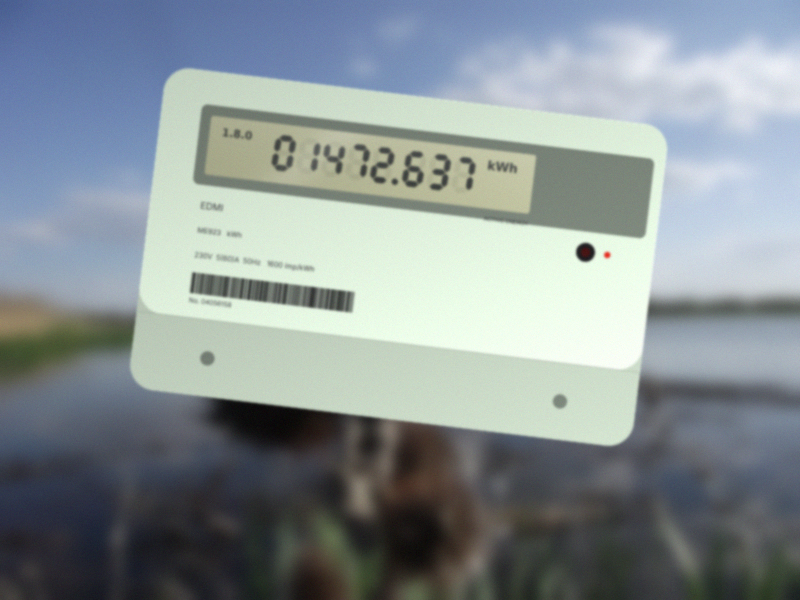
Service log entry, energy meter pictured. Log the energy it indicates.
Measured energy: 1472.637 kWh
